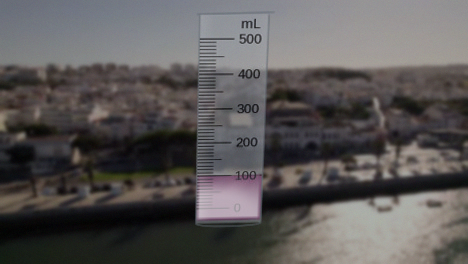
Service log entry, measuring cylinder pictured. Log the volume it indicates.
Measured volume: 100 mL
